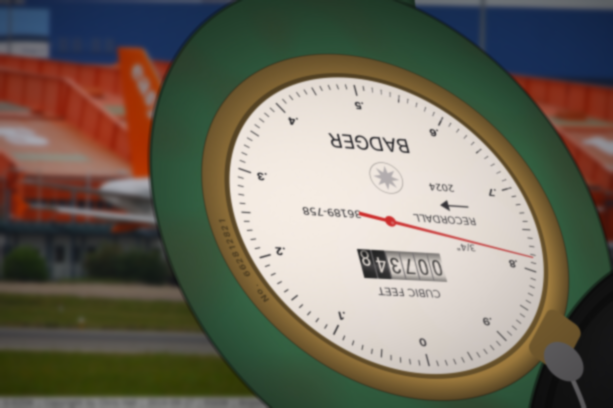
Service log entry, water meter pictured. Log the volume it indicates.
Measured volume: 7347.78 ft³
